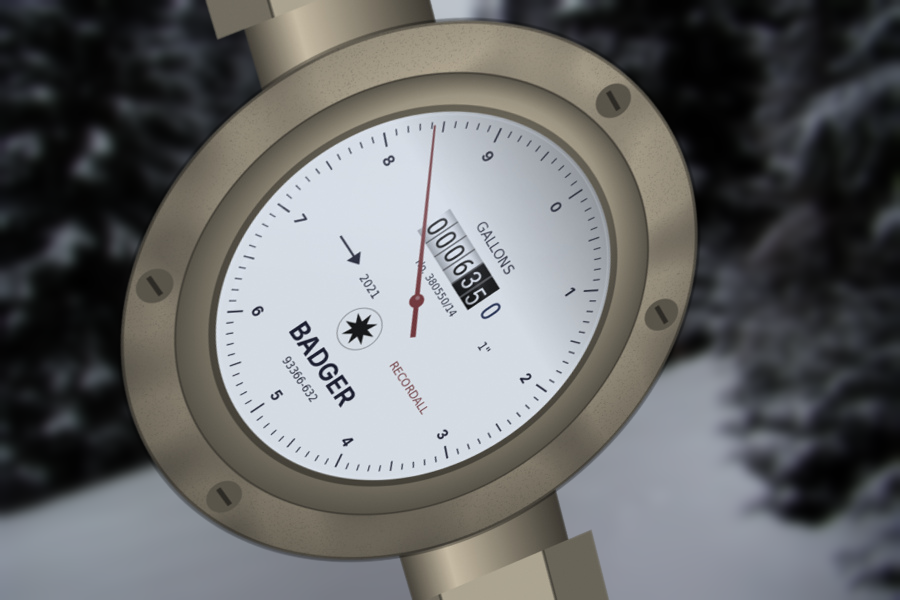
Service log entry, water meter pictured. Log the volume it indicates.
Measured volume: 6348.4 gal
